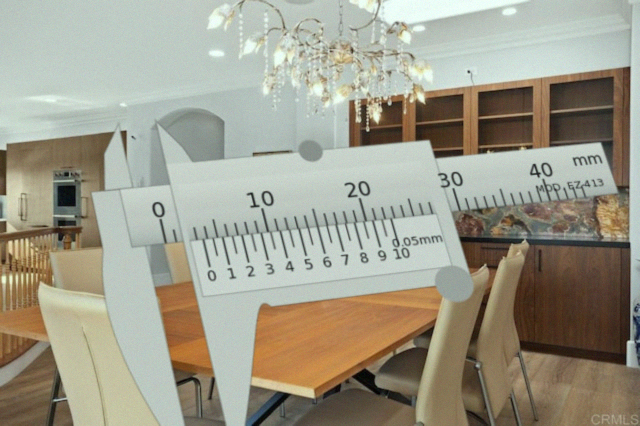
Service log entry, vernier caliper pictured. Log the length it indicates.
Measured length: 3.6 mm
